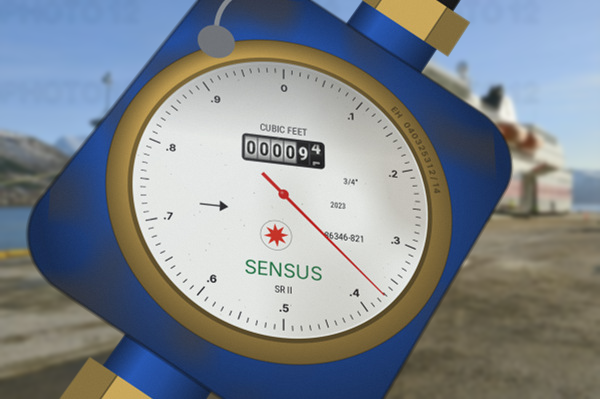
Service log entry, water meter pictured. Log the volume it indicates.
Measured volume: 94.37 ft³
